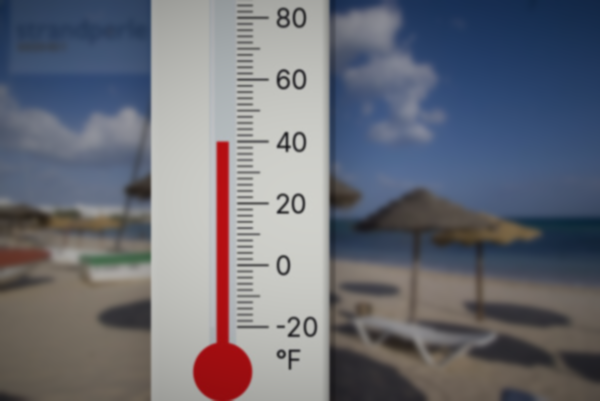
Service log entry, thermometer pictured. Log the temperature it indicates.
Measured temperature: 40 °F
